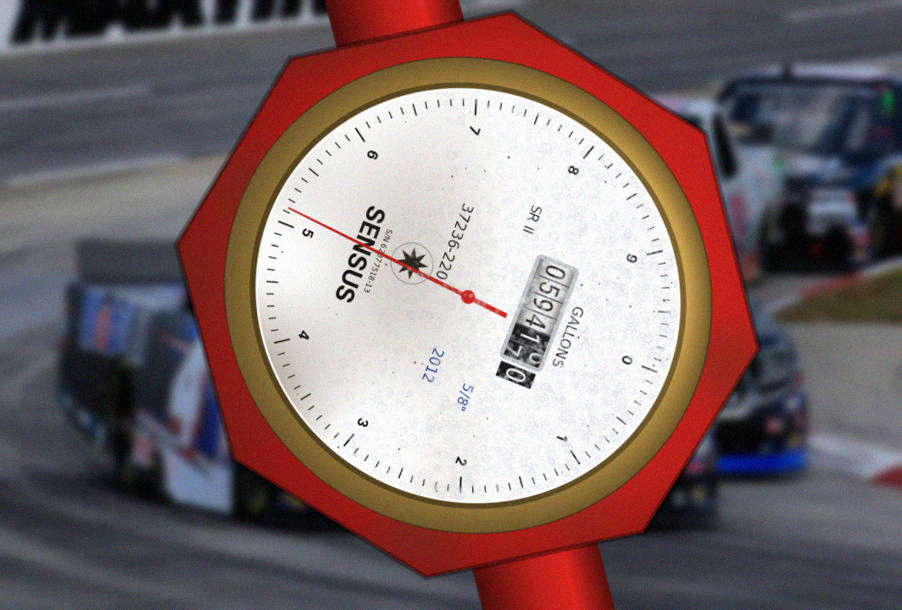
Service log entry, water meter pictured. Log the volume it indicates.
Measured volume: 594165.1 gal
